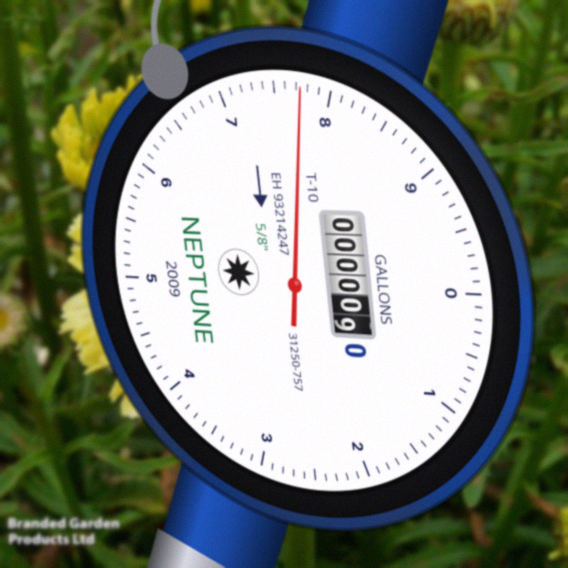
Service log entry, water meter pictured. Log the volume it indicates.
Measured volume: 87.7 gal
